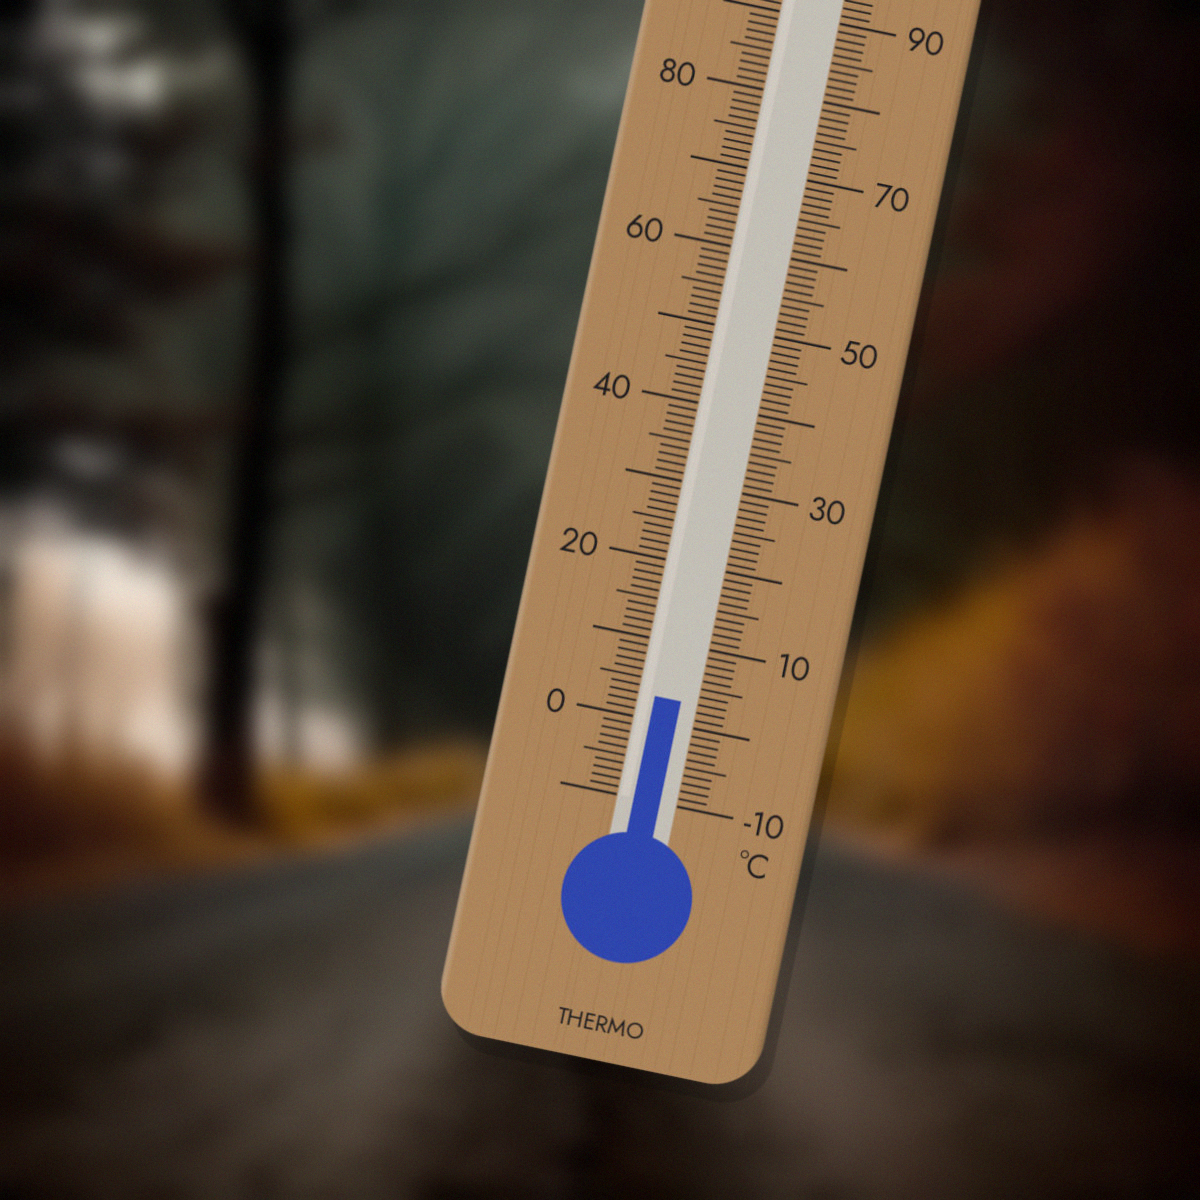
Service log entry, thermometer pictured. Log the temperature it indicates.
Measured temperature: 3 °C
